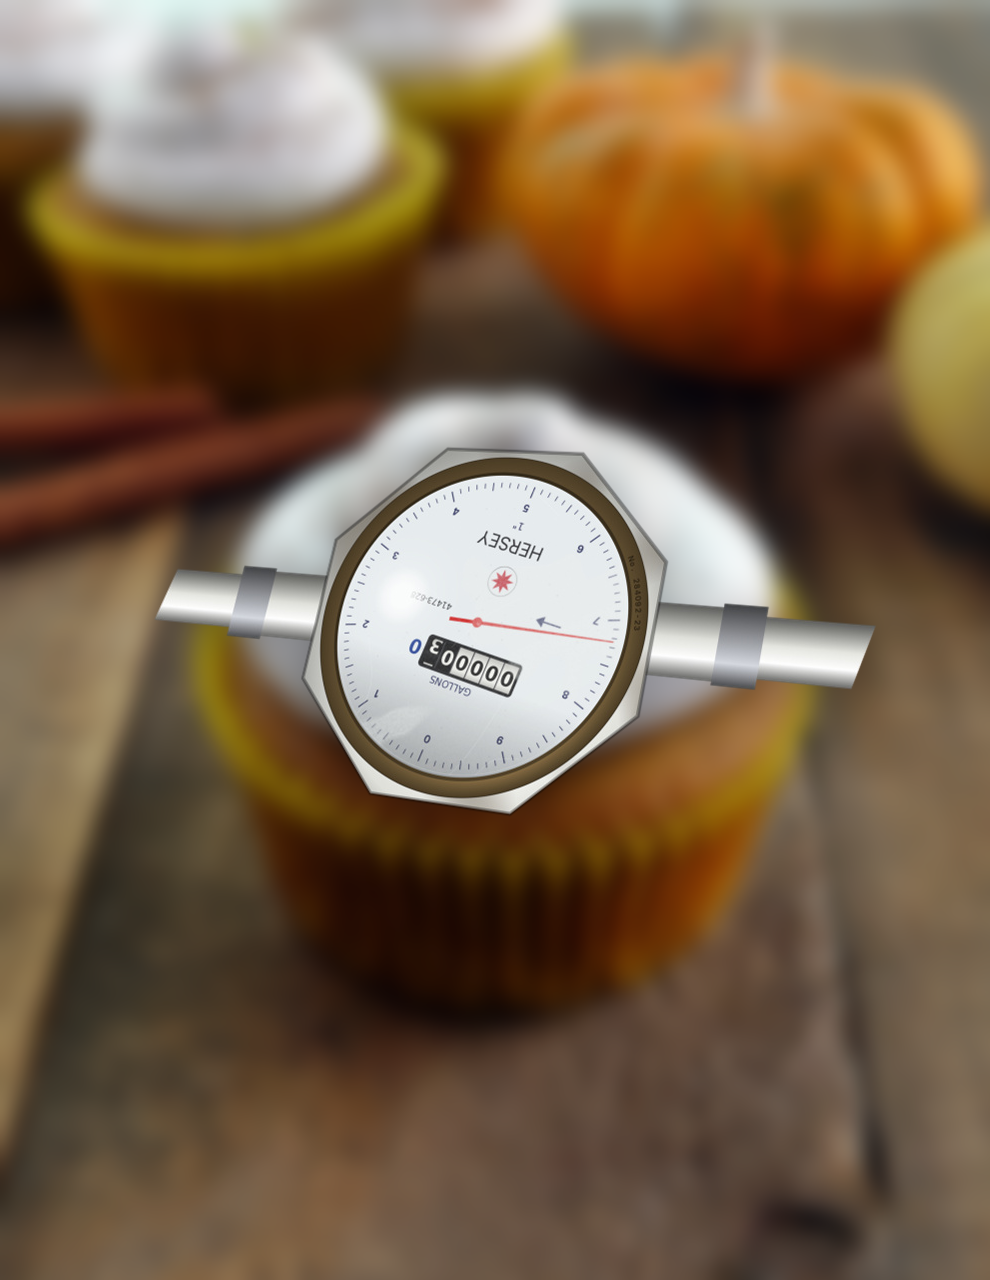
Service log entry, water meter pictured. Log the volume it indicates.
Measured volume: 27.2 gal
